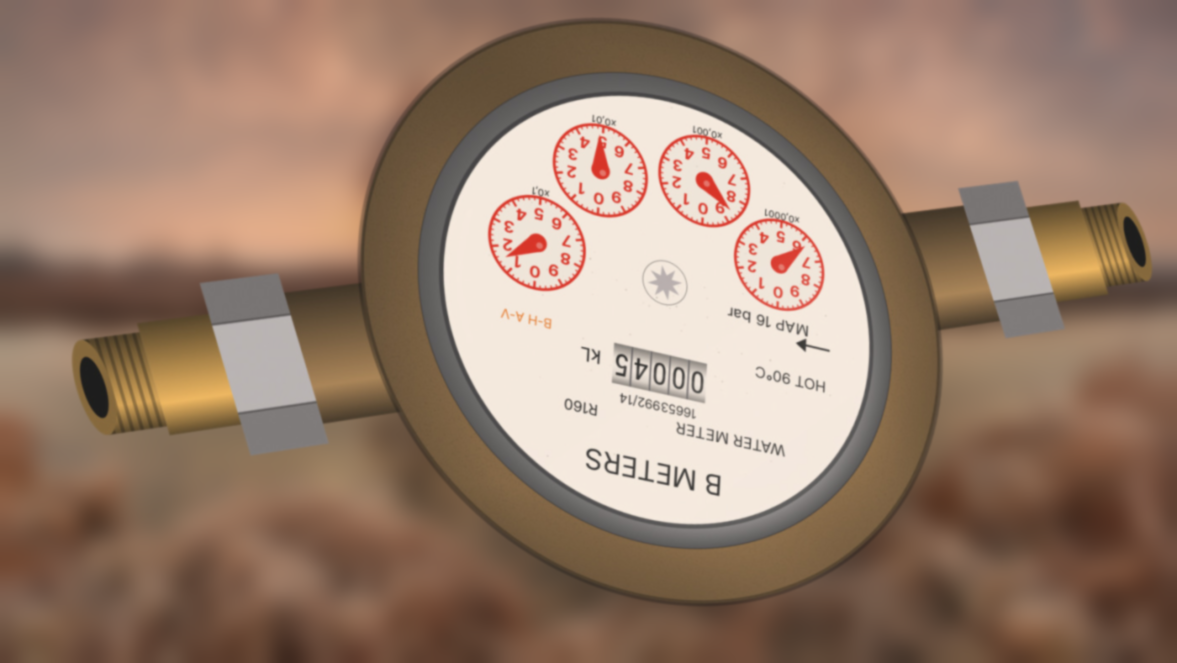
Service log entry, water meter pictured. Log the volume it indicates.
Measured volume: 45.1486 kL
